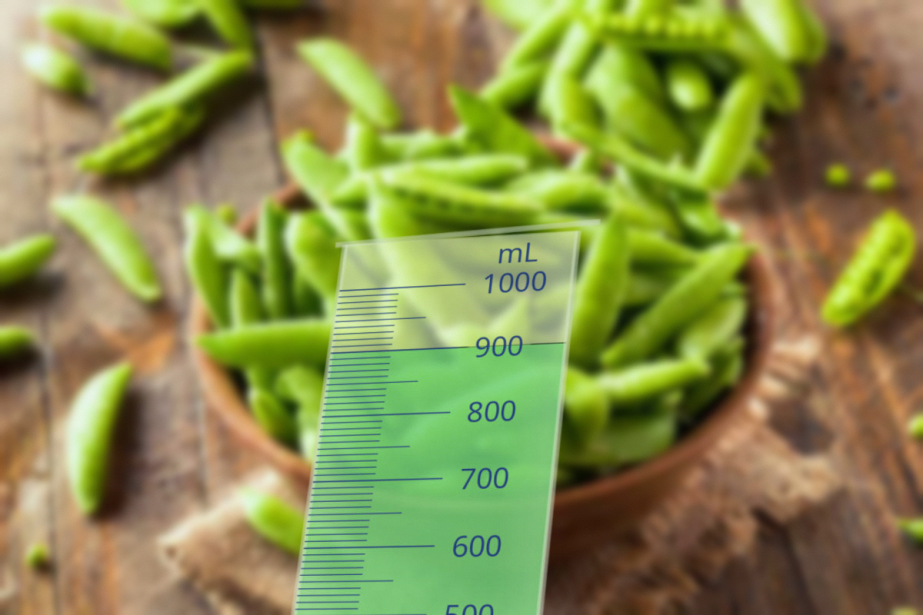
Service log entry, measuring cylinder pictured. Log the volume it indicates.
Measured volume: 900 mL
